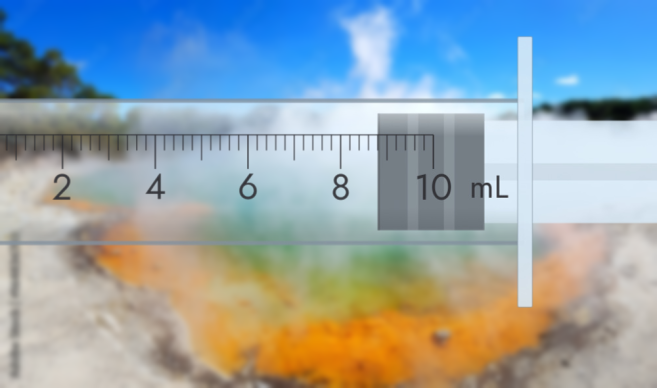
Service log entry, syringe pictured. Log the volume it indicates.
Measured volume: 8.8 mL
